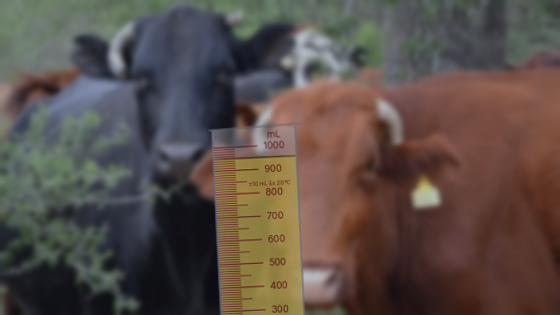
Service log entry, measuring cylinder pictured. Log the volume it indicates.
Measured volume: 950 mL
